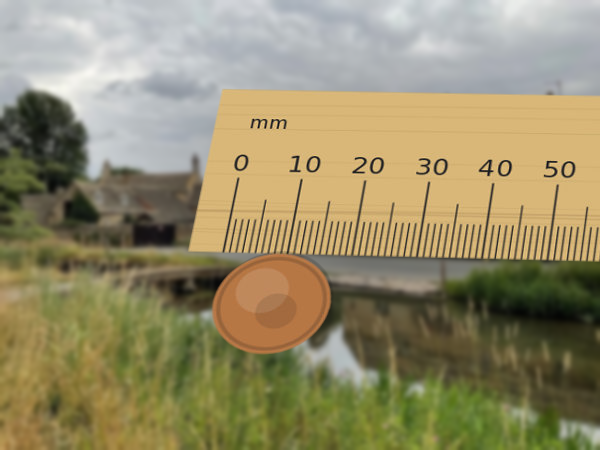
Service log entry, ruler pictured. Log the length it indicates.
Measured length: 18 mm
